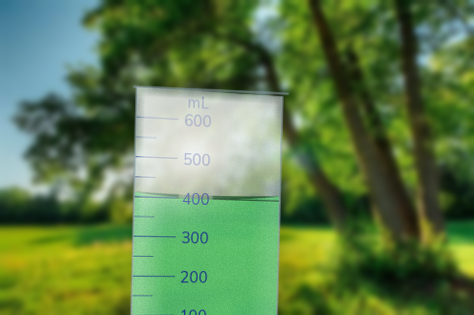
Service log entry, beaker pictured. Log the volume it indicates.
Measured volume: 400 mL
